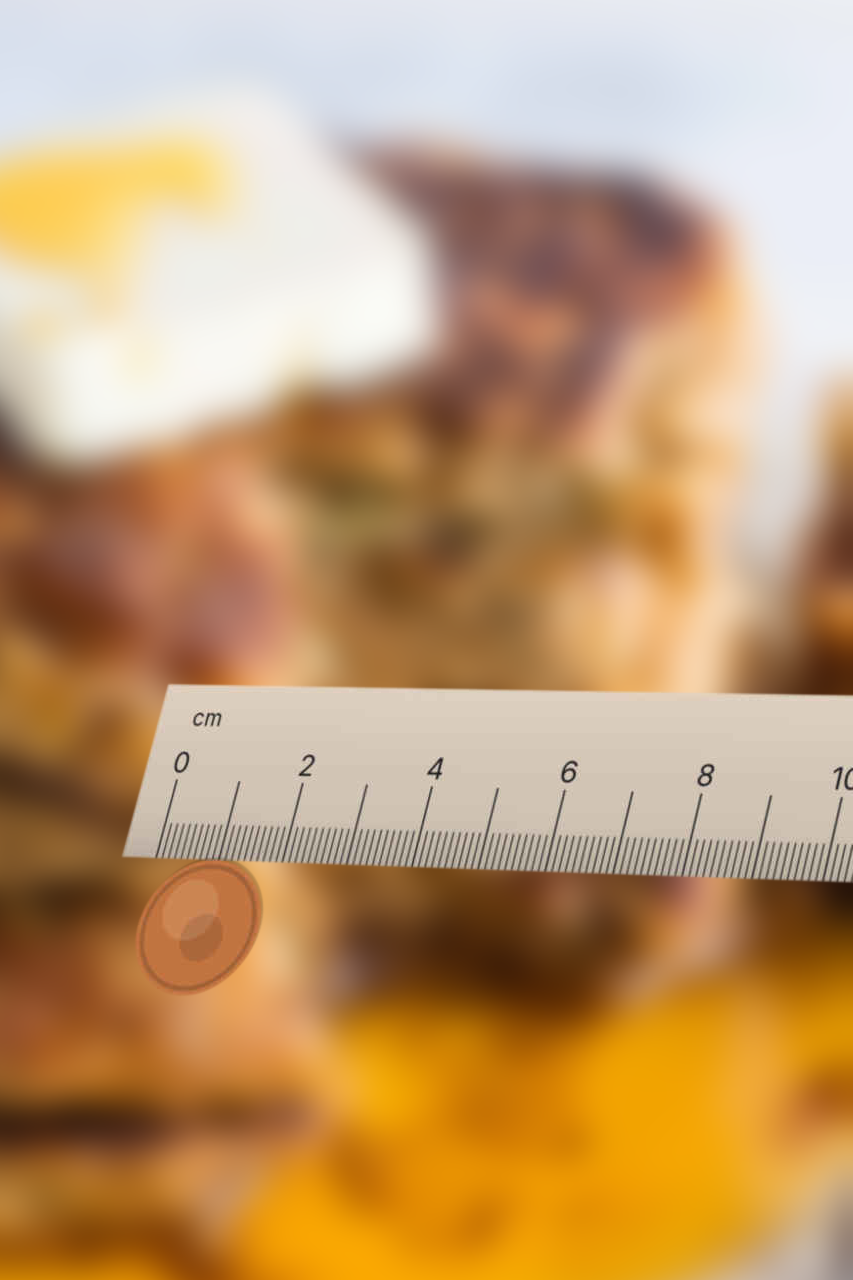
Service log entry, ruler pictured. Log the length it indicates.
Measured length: 1.9 cm
